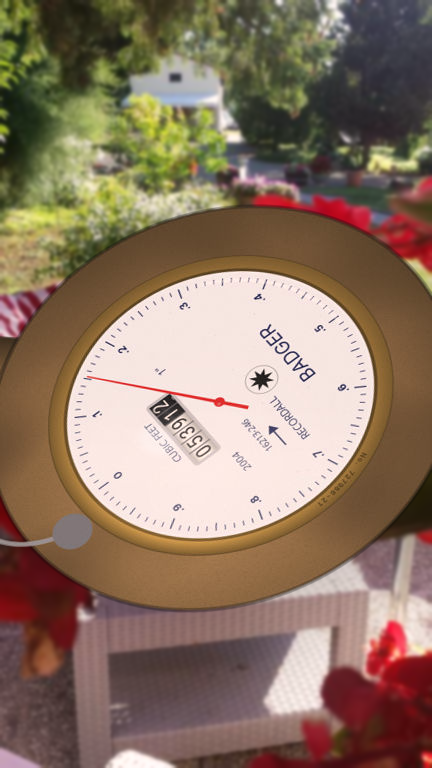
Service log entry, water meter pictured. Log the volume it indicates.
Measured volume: 53912.15 ft³
